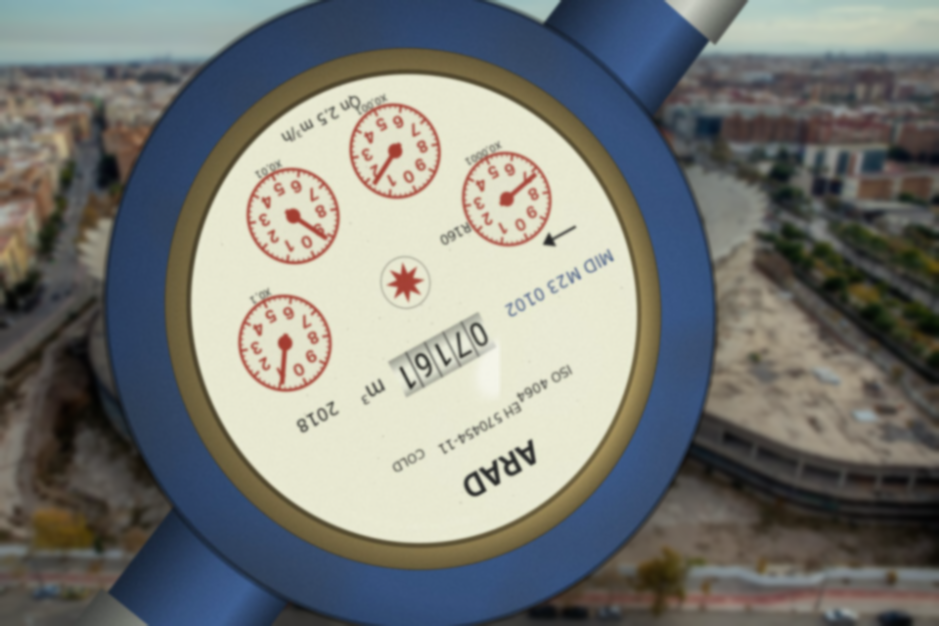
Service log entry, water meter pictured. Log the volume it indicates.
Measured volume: 7161.0917 m³
